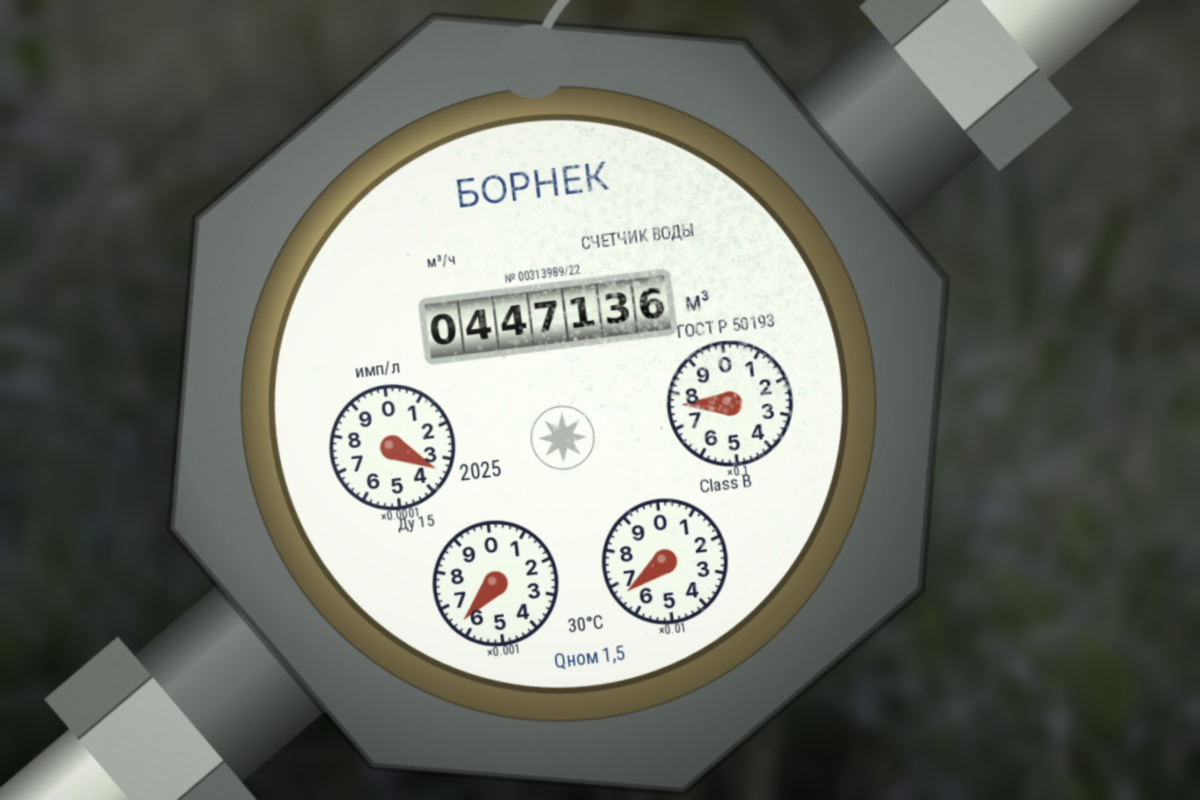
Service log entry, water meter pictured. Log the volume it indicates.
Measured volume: 447136.7663 m³
